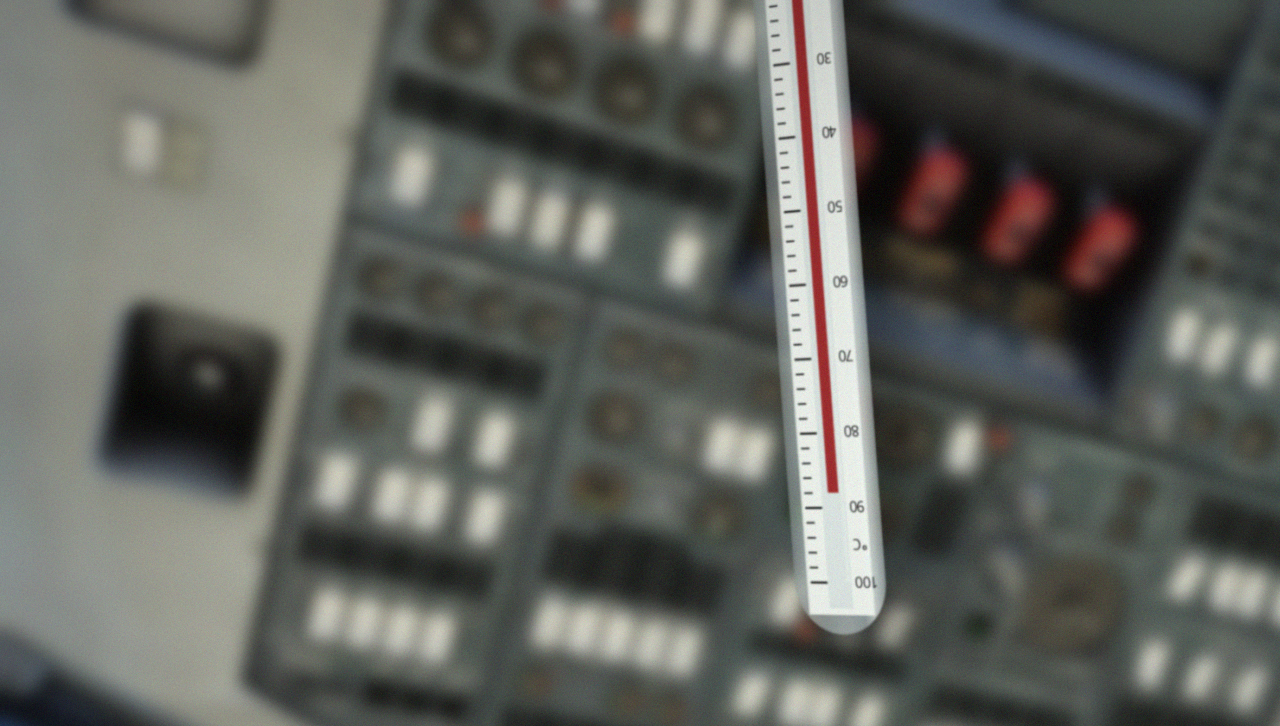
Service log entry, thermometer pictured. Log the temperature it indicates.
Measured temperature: 88 °C
